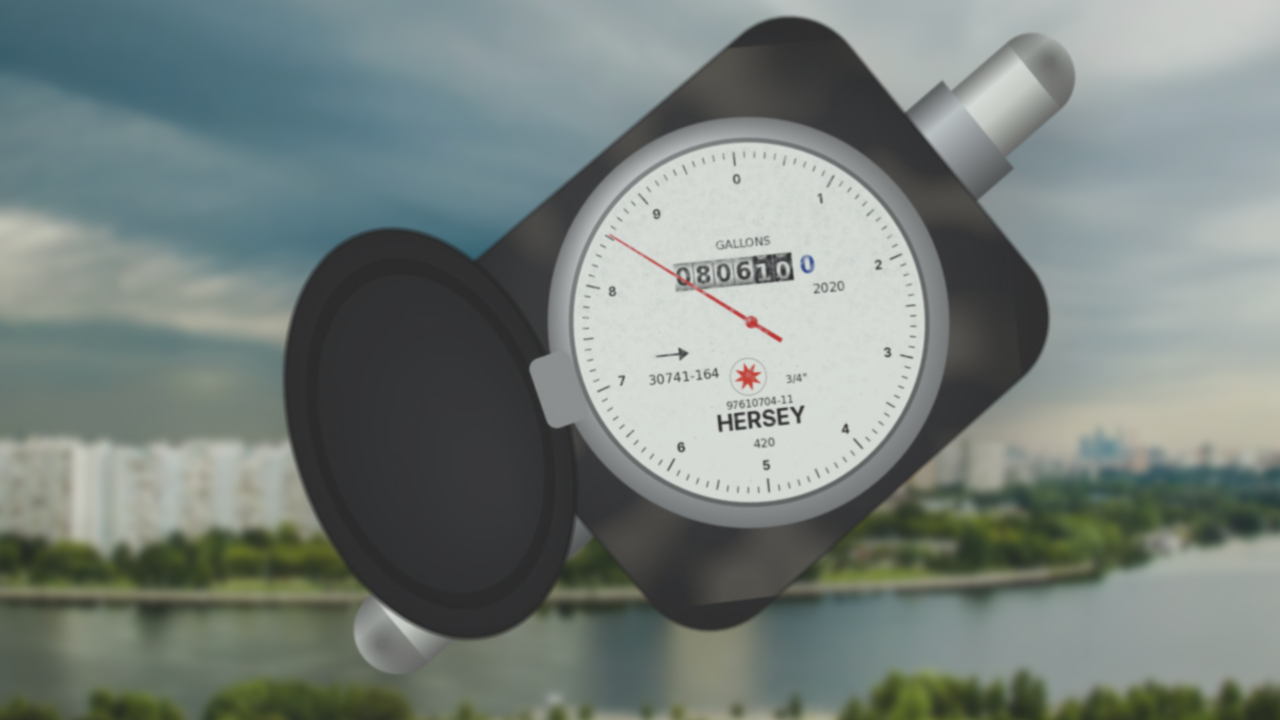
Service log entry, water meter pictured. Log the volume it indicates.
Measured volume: 806098.5 gal
